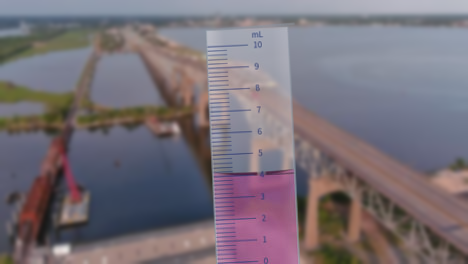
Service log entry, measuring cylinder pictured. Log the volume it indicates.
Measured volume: 4 mL
